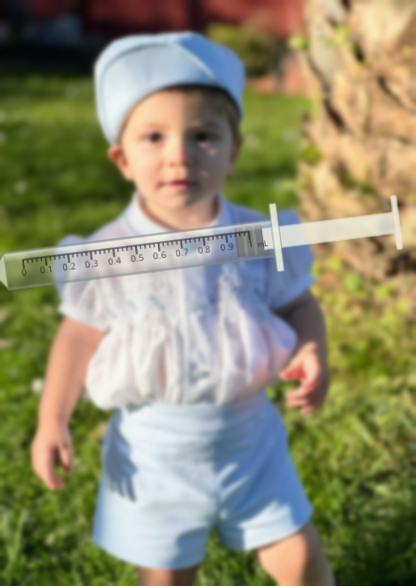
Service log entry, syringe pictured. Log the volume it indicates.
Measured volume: 0.94 mL
